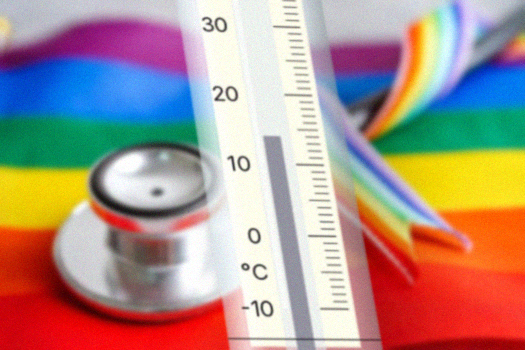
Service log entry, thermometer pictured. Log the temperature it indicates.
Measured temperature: 14 °C
